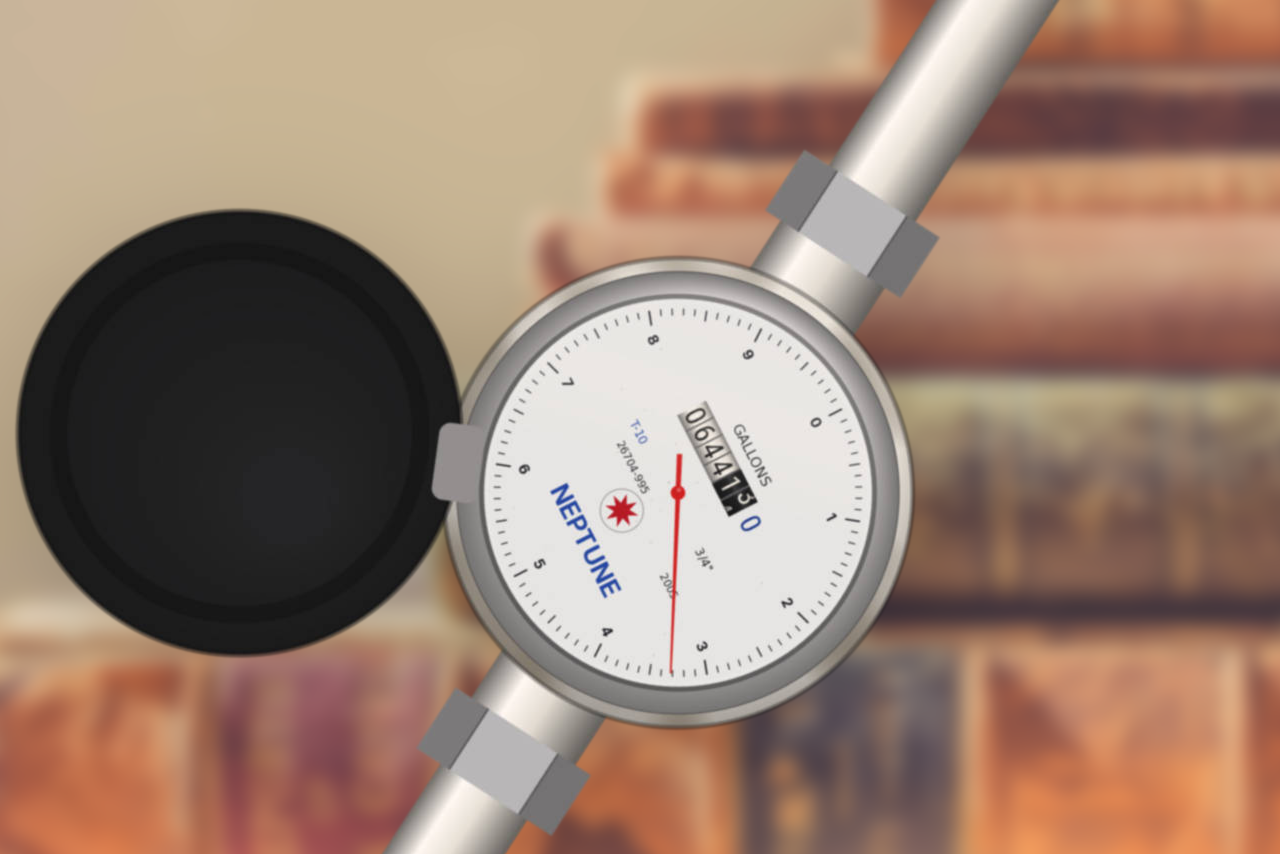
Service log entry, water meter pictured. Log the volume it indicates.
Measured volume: 644133.3 gal
